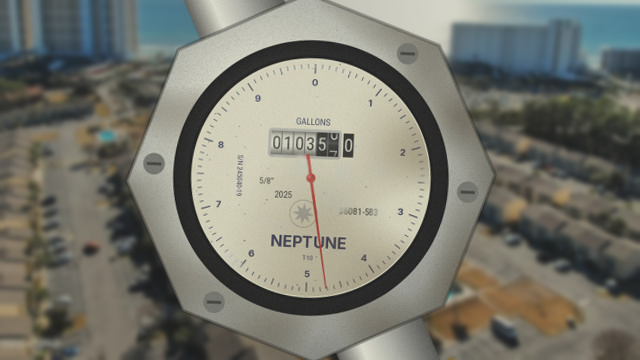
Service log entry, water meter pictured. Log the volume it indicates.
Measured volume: 103564.7 gal
